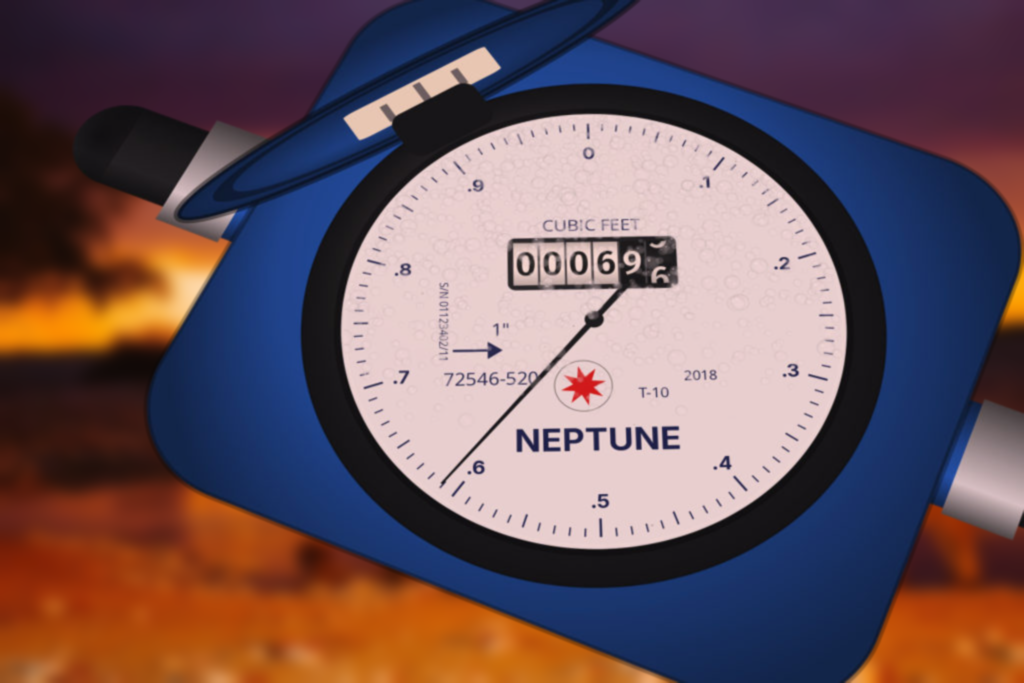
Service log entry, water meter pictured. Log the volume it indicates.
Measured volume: 695.61 ft³
